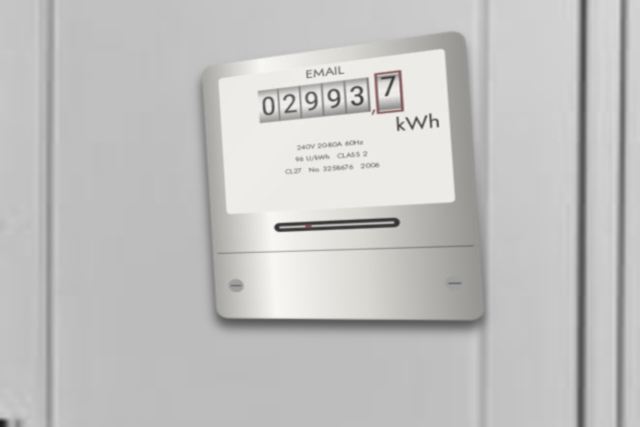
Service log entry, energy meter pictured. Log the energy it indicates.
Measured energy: 2993.7 kWh
